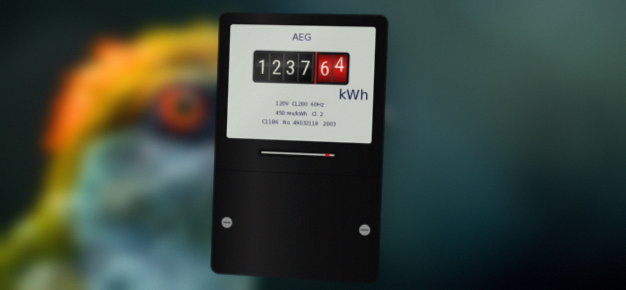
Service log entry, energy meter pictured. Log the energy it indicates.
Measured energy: 1237.64 kWh
